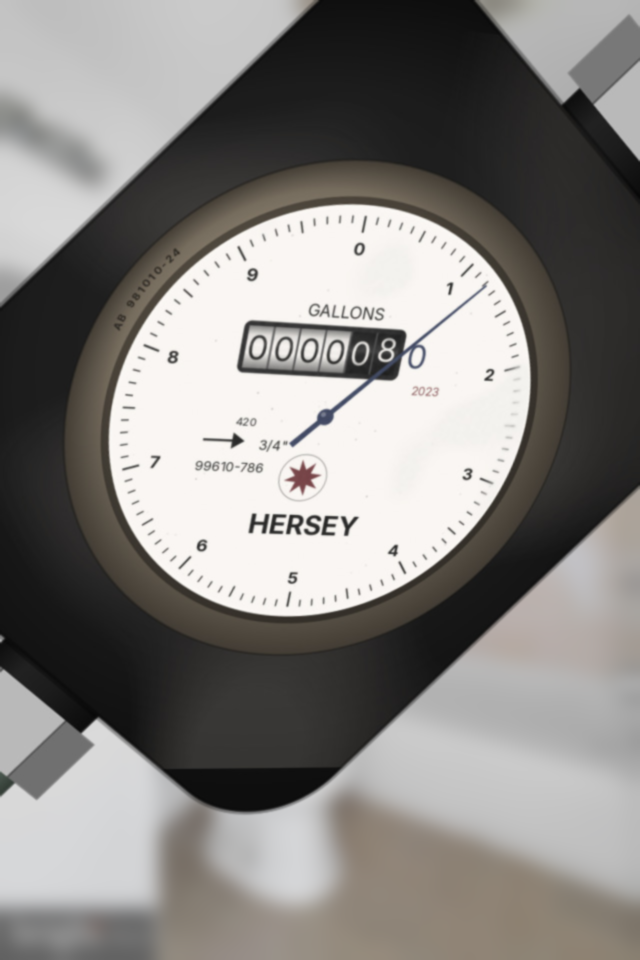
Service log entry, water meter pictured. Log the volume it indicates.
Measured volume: 81.2 gal
